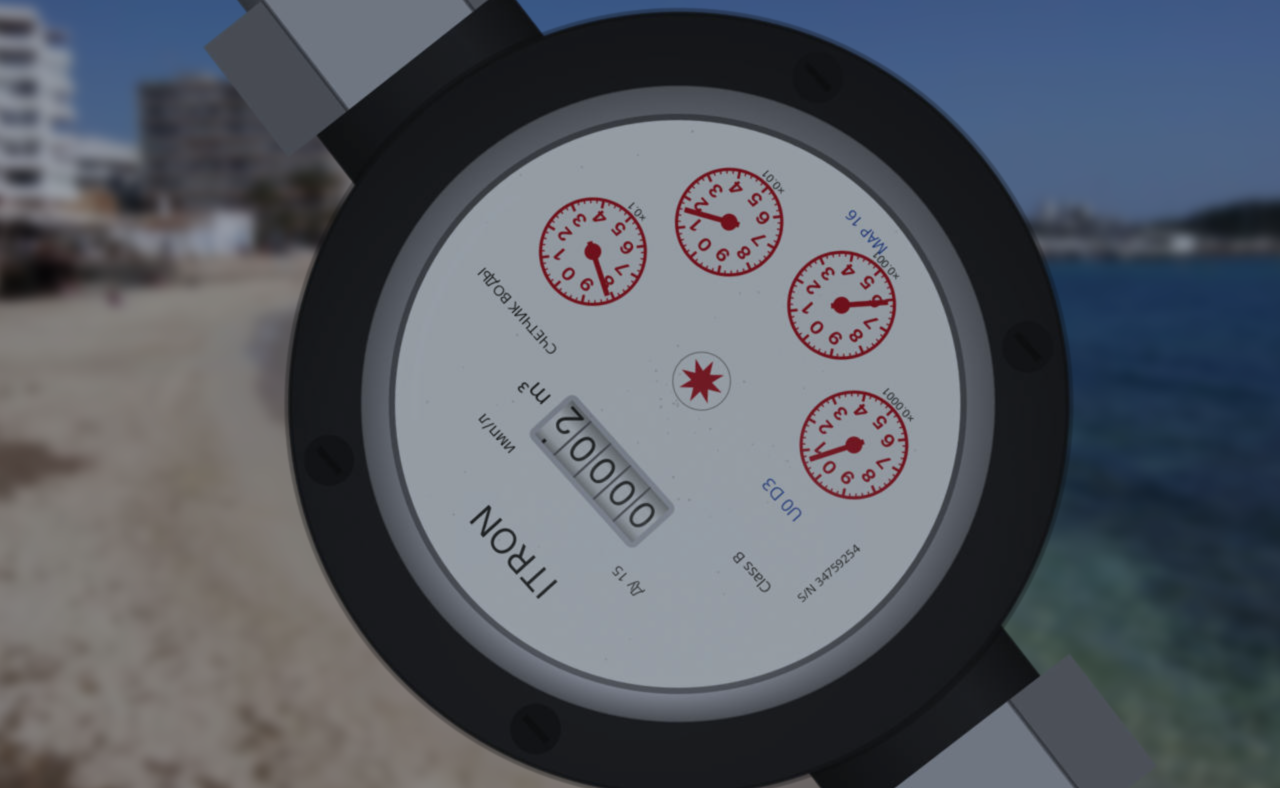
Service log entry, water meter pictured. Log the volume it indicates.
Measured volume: 1.8160 m³
